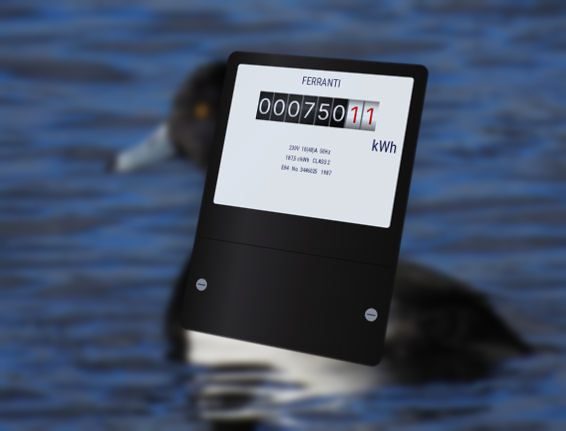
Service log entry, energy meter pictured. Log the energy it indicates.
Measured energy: 750.11 kWh
